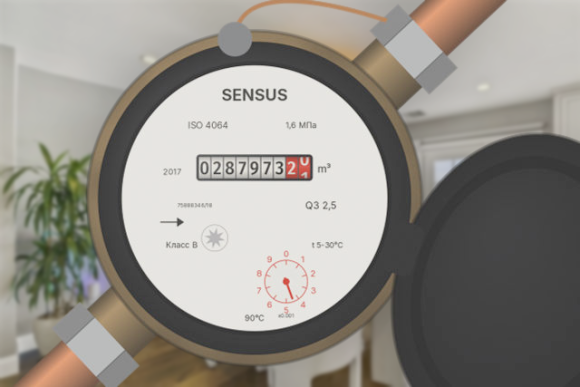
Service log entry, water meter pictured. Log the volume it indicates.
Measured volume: 287973.204 m³
